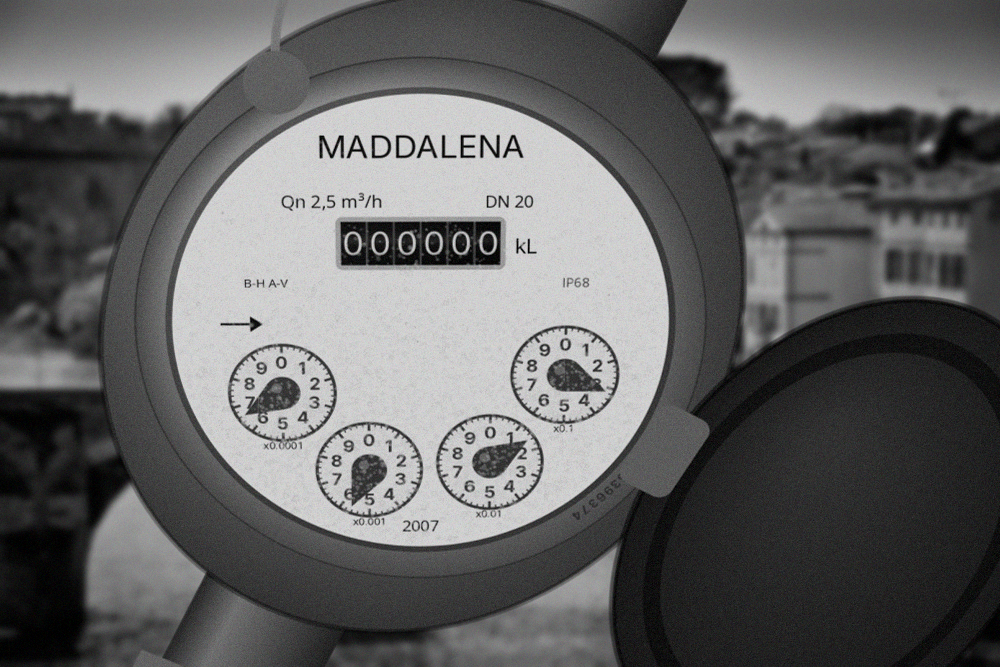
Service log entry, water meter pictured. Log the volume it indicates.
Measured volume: 0.3156 kL
